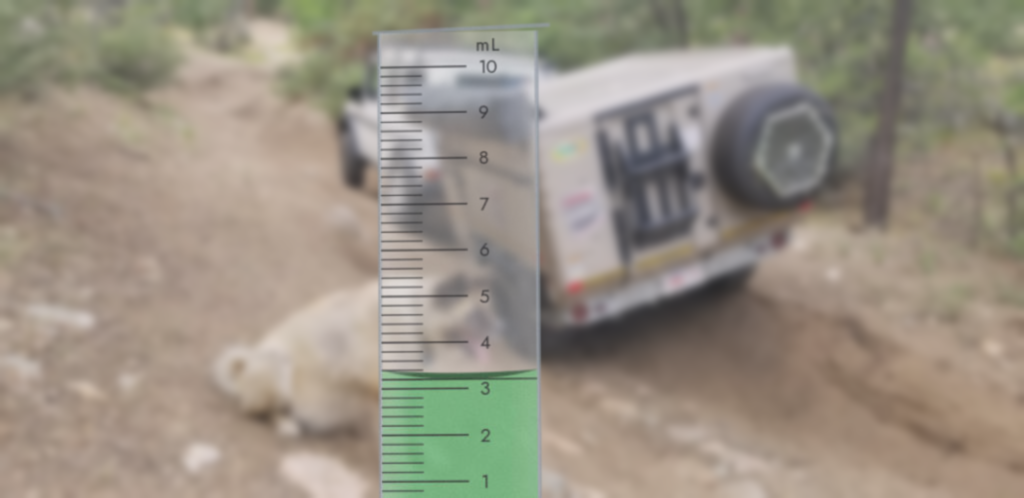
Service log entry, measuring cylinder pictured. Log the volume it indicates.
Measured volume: 3.2 mL
